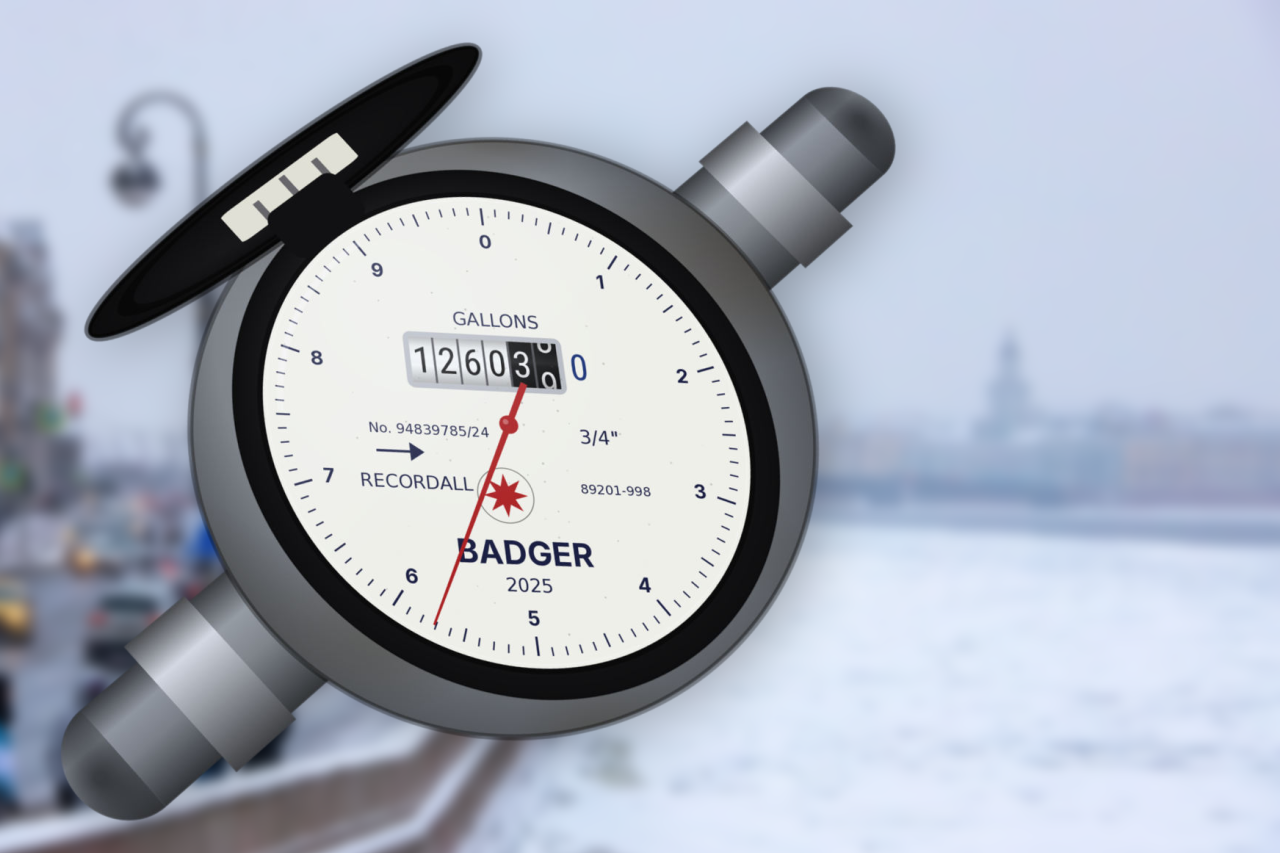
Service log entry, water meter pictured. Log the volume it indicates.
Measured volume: 1260385.7 gal
